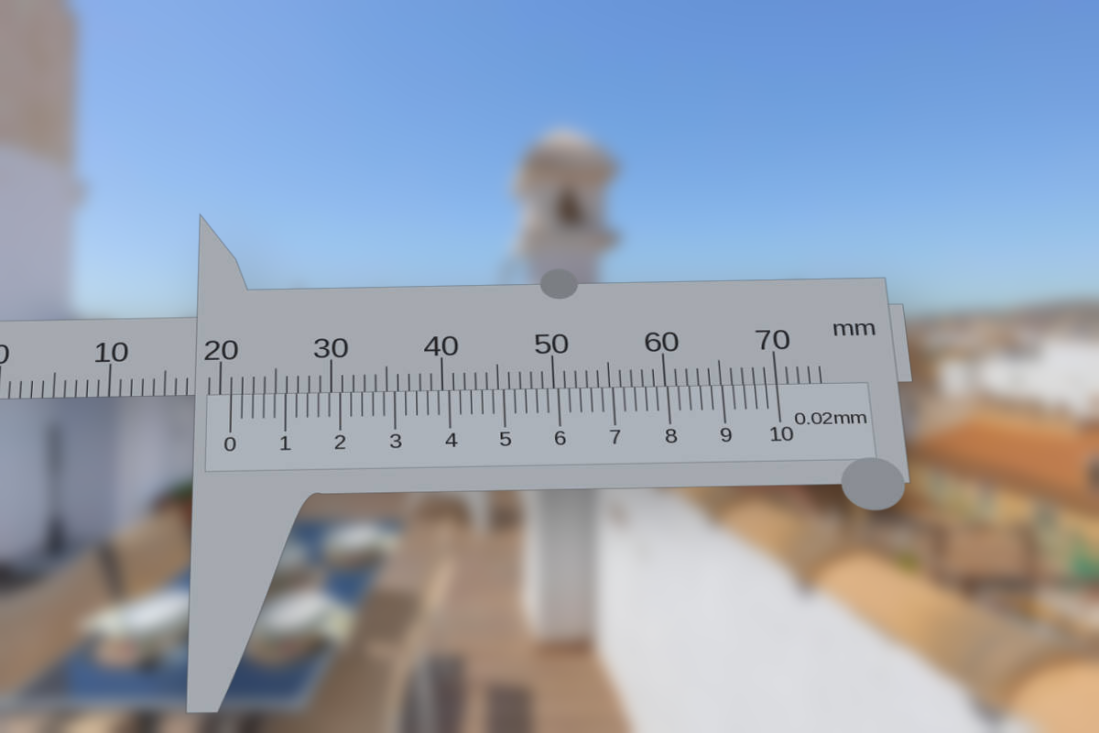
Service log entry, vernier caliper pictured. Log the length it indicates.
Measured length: 21.0 mm
